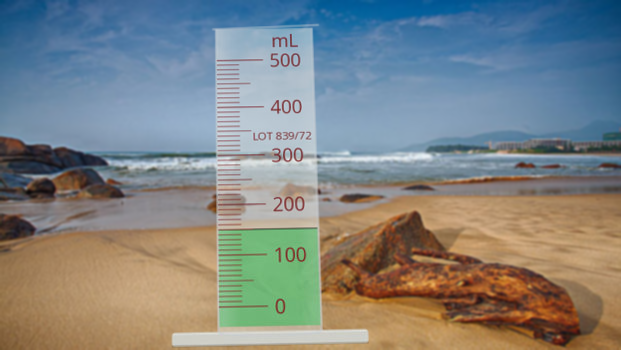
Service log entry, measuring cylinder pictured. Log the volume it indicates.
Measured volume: 150 mL
